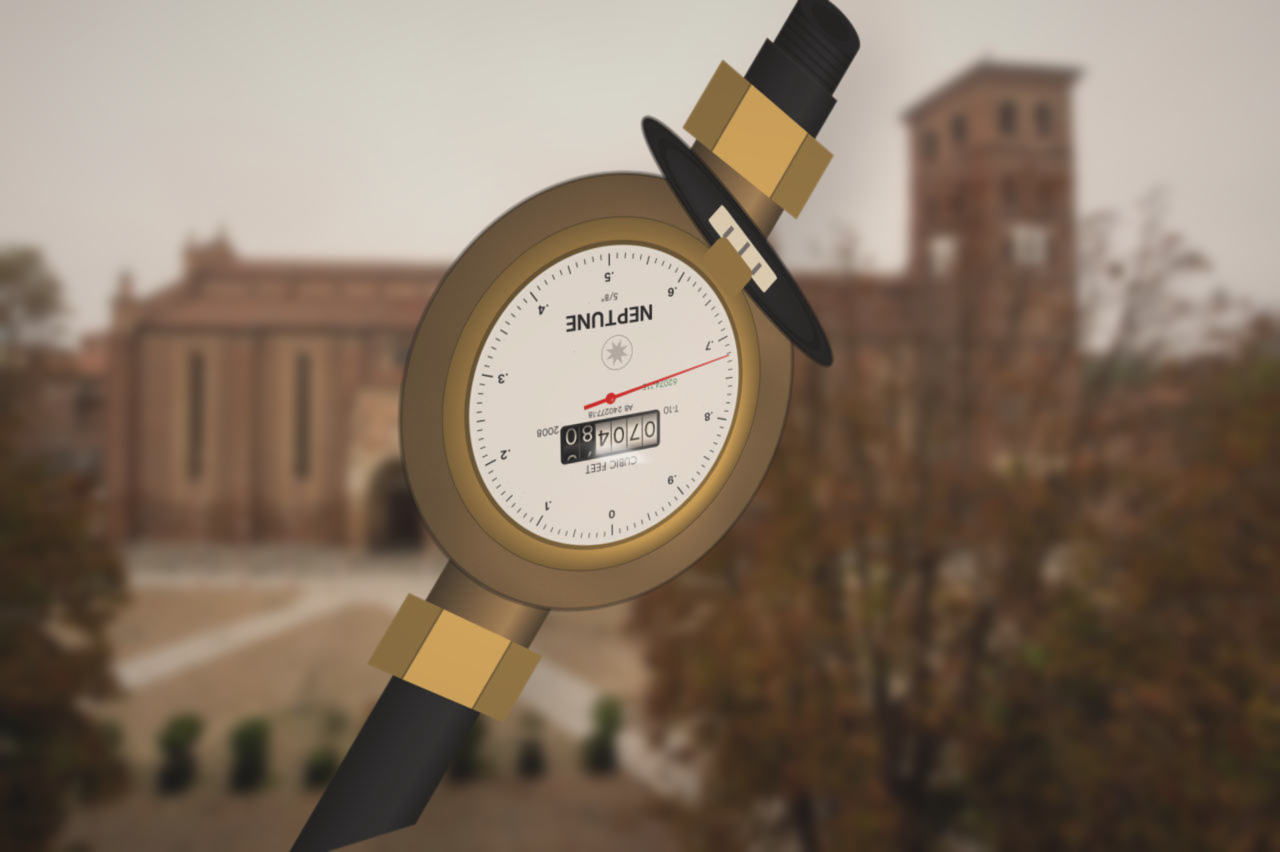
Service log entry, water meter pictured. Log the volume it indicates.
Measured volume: 70479.72 ft³
